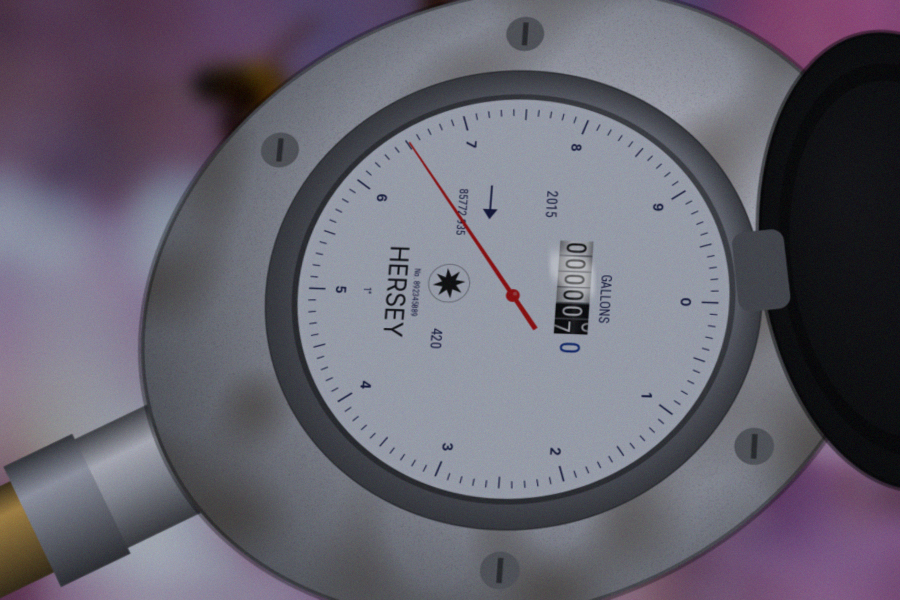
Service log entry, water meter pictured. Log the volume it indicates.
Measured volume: 66.5 gal
